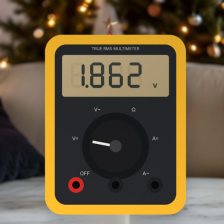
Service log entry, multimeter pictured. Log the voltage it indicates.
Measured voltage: 1.862 V
